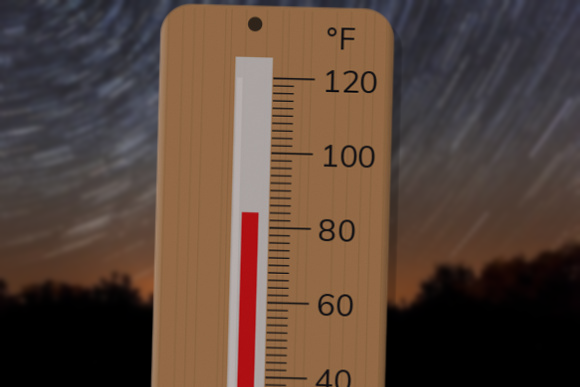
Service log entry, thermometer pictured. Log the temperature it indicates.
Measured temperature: 84 °F
